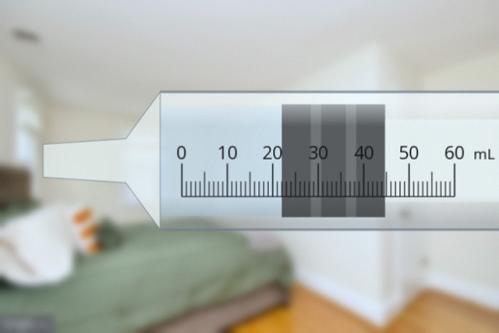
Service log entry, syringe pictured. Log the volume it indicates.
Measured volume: 22 mL
